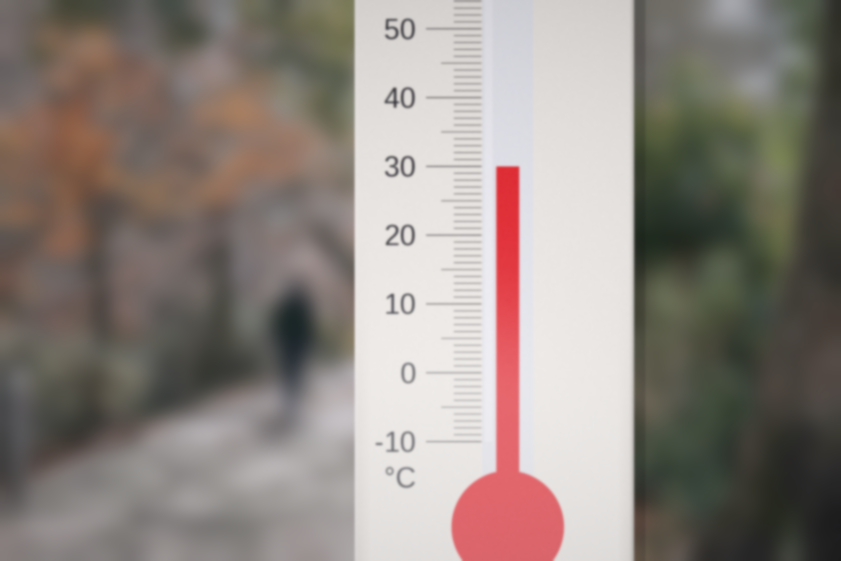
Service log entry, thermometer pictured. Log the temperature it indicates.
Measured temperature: 30 °C
